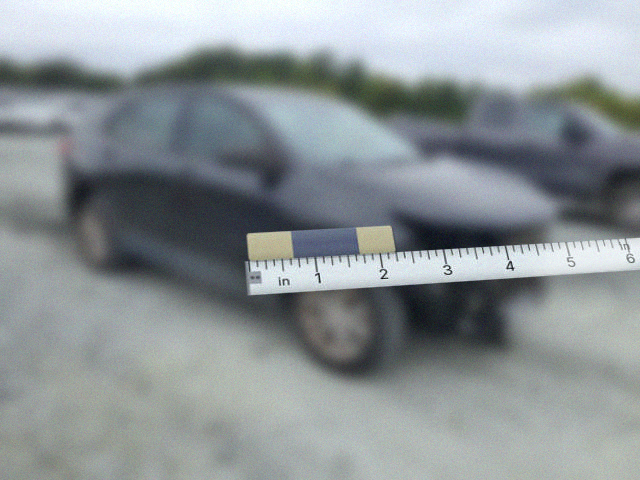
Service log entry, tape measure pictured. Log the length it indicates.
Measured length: 2.25 in
